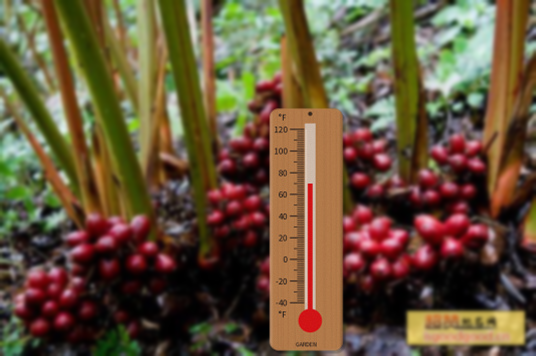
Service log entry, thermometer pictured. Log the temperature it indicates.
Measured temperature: 70 °F
